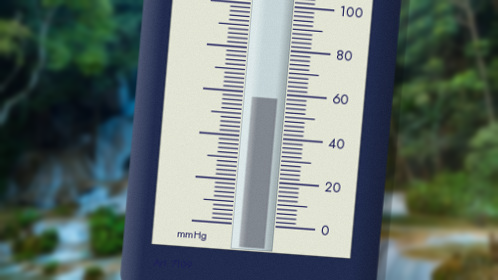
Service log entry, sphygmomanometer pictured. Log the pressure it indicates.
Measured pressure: 58 mmHg
